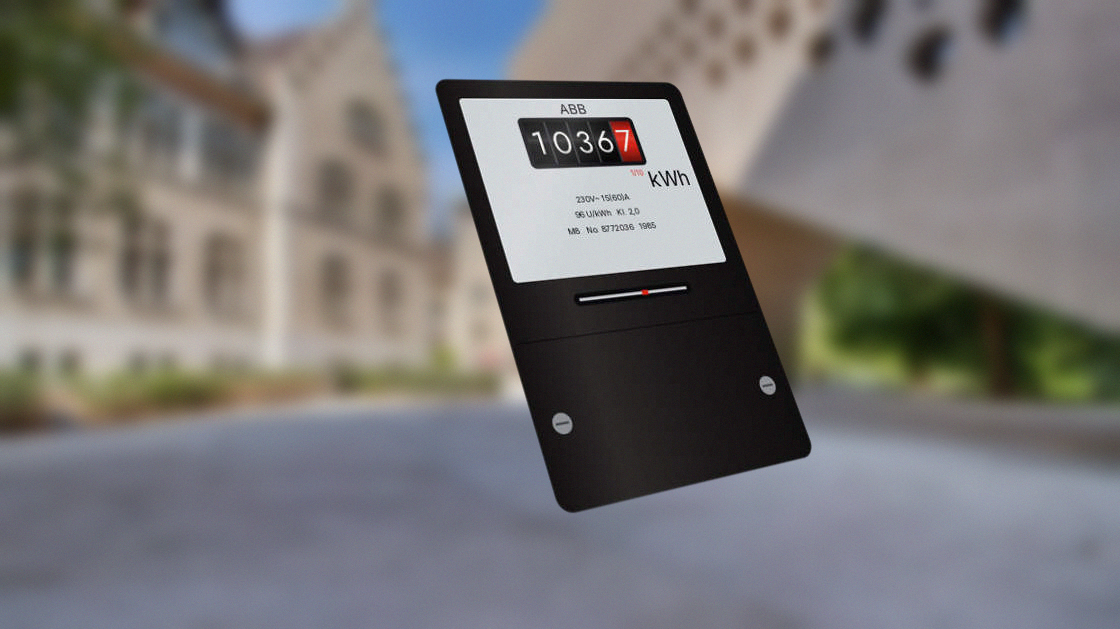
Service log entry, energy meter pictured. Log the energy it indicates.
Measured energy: 1036.7 kWh
